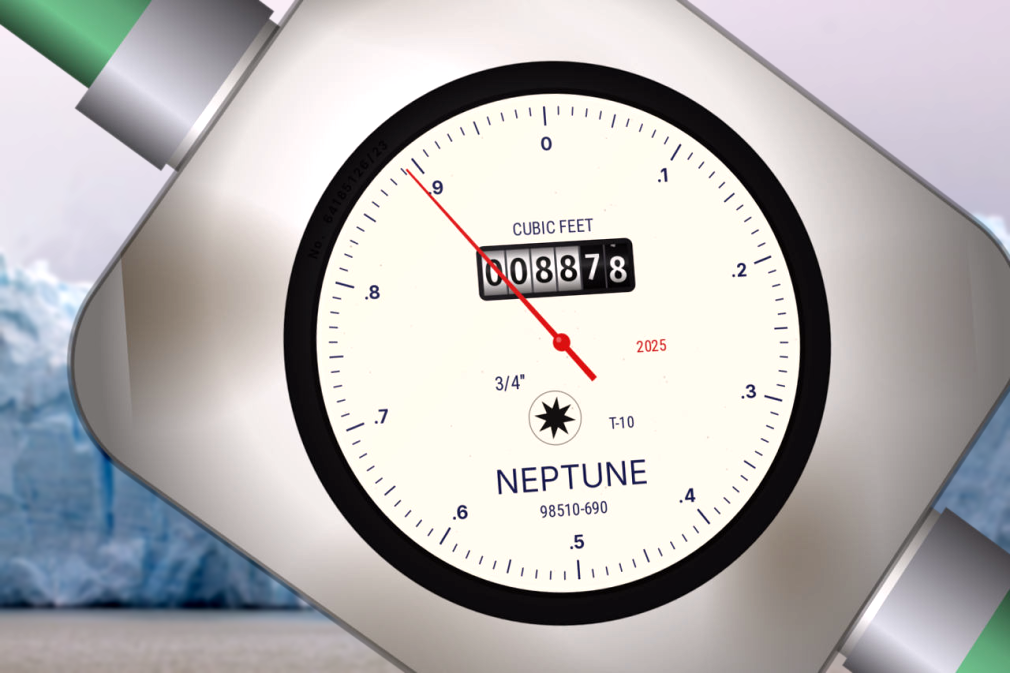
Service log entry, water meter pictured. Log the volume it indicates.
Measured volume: 8877.89 ft³
